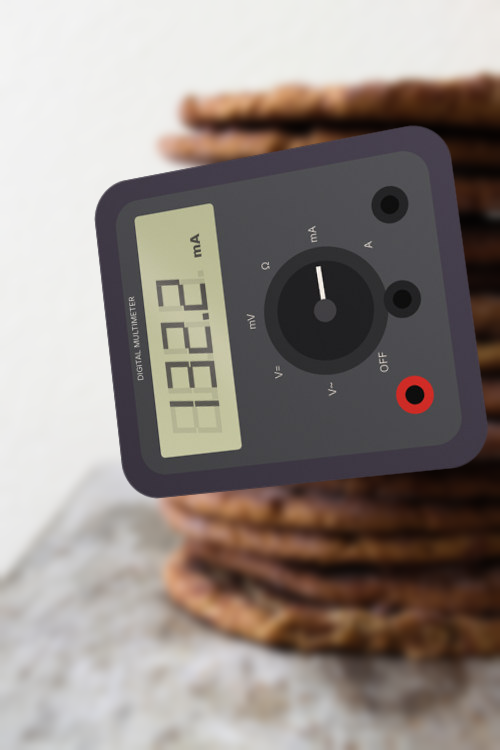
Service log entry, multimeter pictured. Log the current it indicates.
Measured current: 132.2 mA
